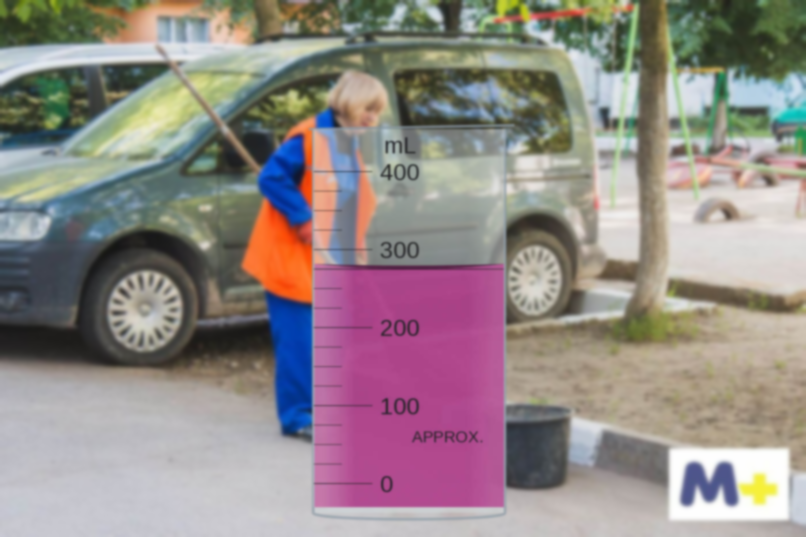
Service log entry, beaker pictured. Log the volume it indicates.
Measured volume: 275 mL
